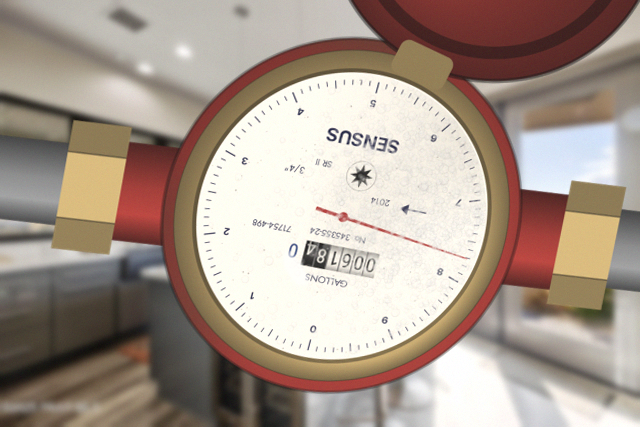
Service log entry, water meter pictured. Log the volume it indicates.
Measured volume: 61837.7 gal
